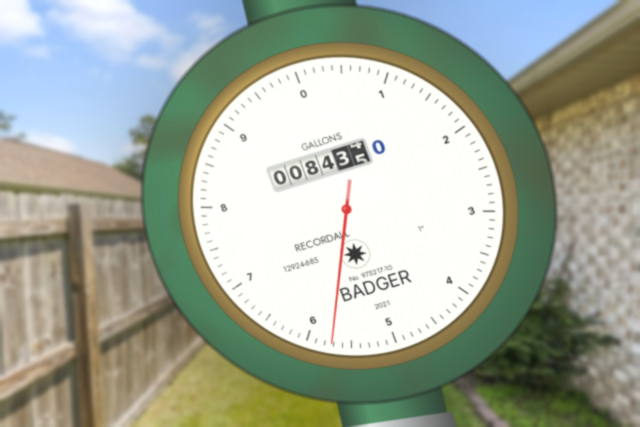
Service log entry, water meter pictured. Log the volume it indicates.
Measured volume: 84345.7 gal
